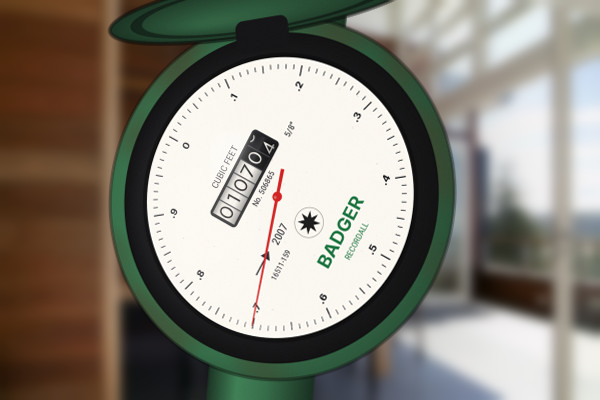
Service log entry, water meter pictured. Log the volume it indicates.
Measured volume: 10703.70 ft³
